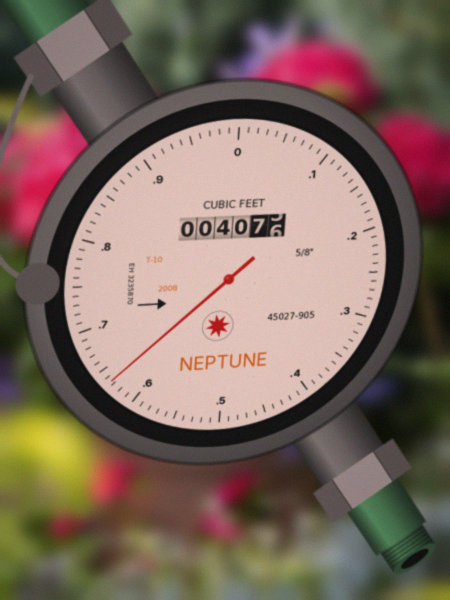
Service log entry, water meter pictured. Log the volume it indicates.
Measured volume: 4075.63 ft³
